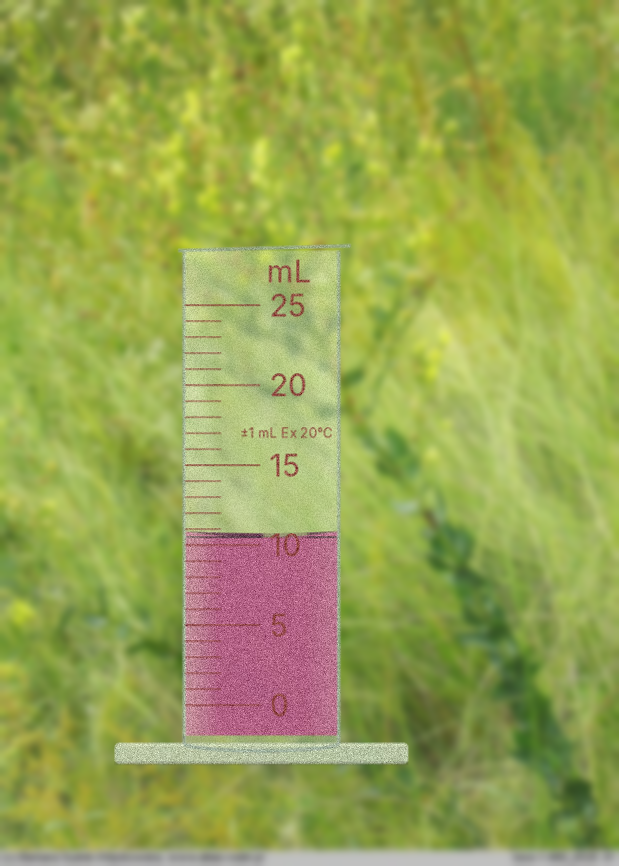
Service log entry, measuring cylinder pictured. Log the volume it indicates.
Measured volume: 10.5 mL
